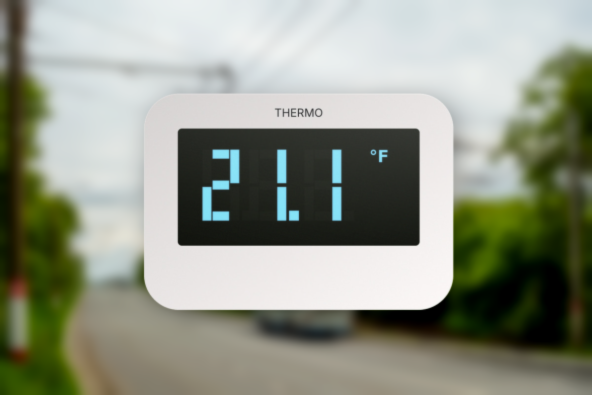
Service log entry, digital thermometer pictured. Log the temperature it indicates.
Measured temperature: 21.1 °F
